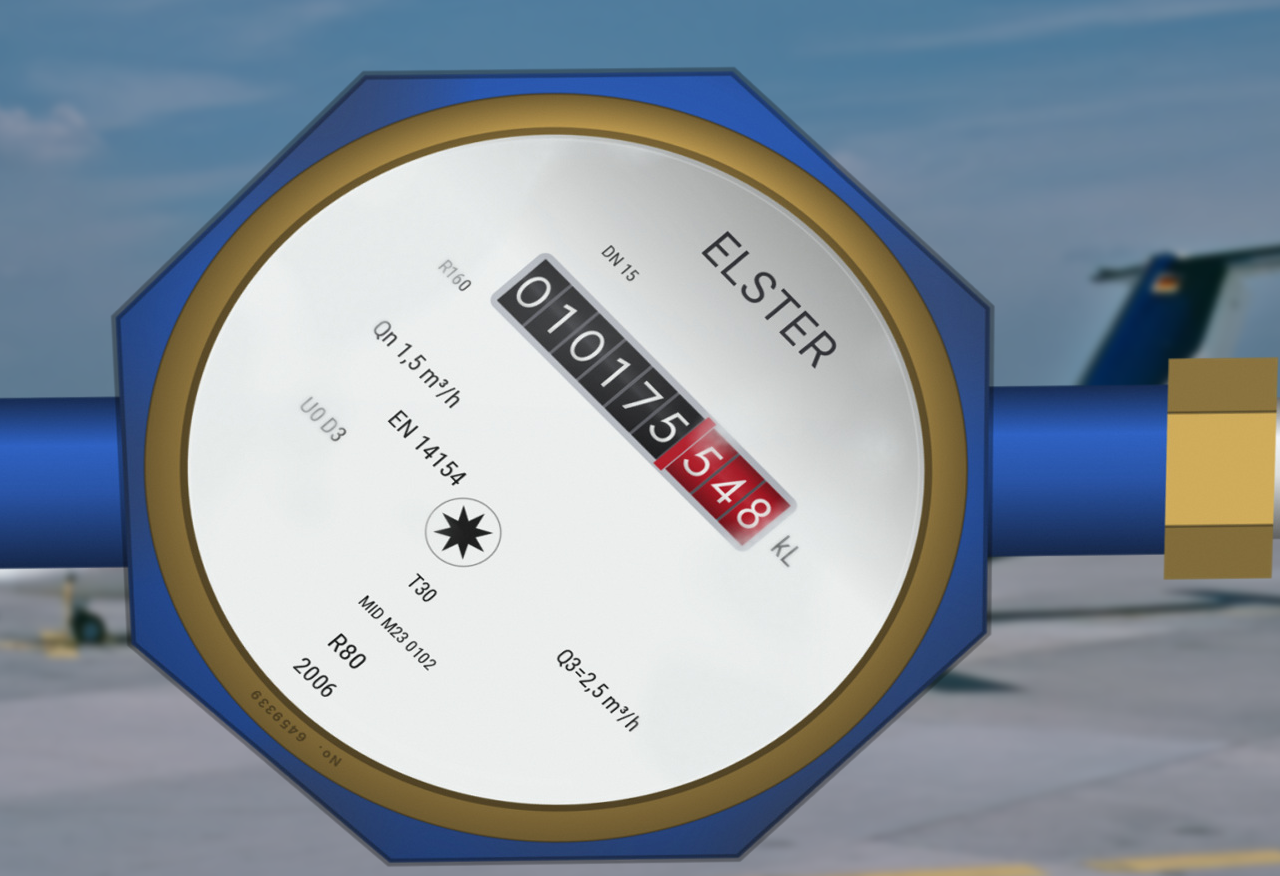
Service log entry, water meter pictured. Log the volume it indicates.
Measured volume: 10175.548 kL
